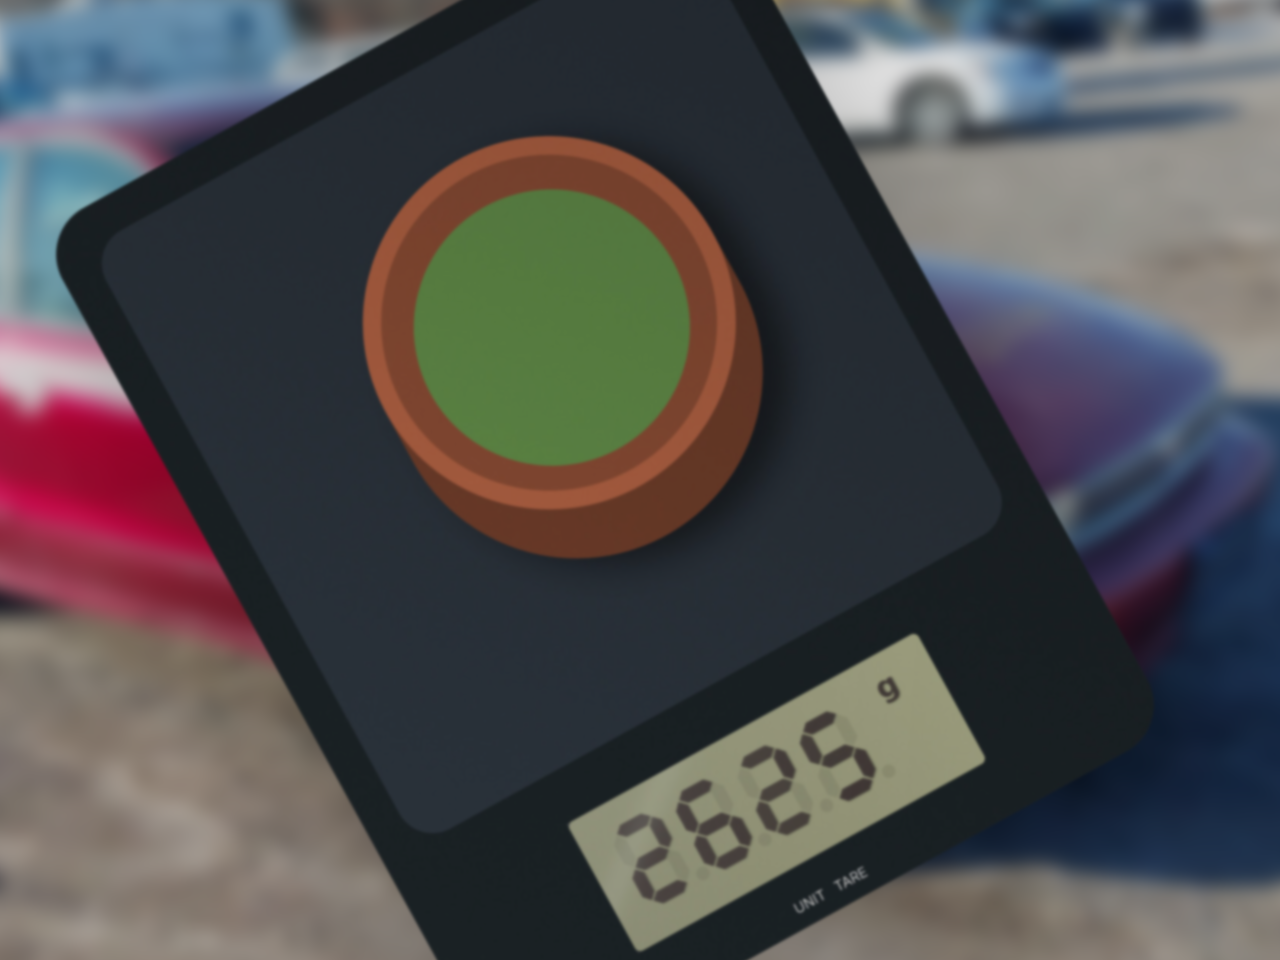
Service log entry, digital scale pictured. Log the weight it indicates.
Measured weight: 2625 g
